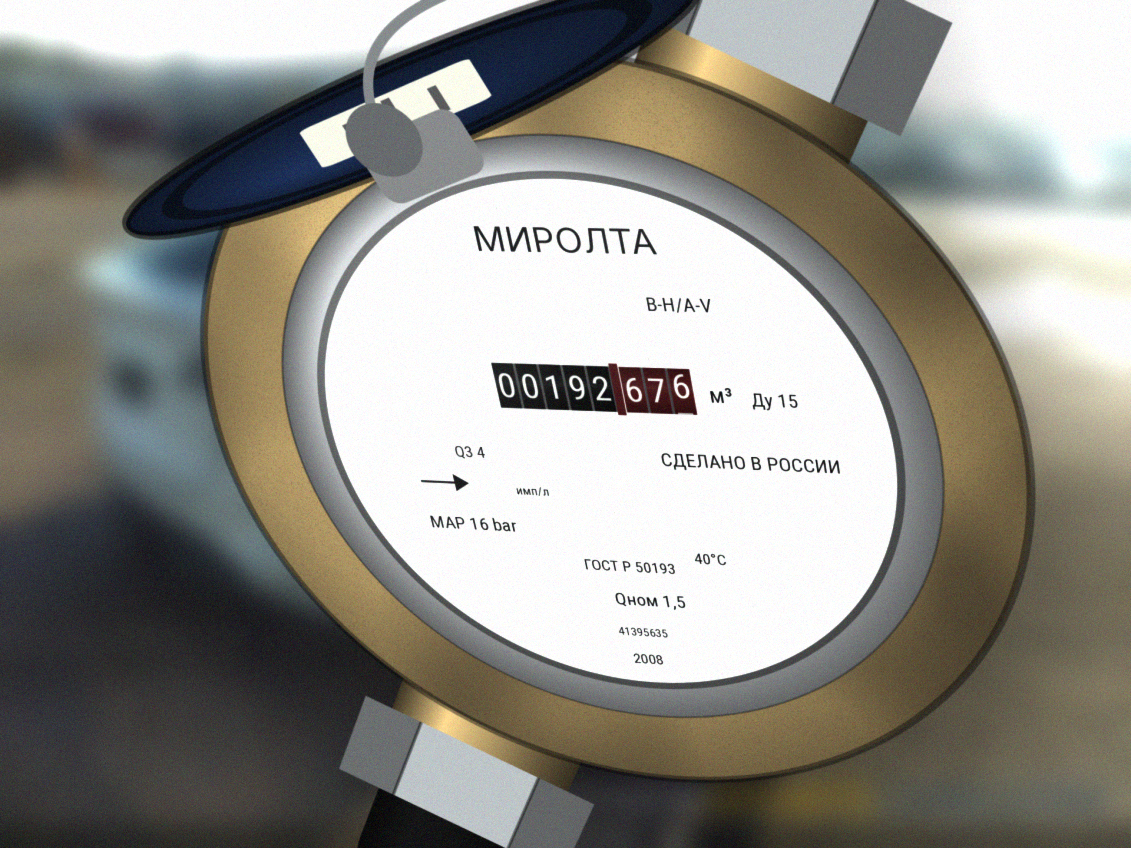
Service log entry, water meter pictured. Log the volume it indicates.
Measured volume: 192.676 m³
